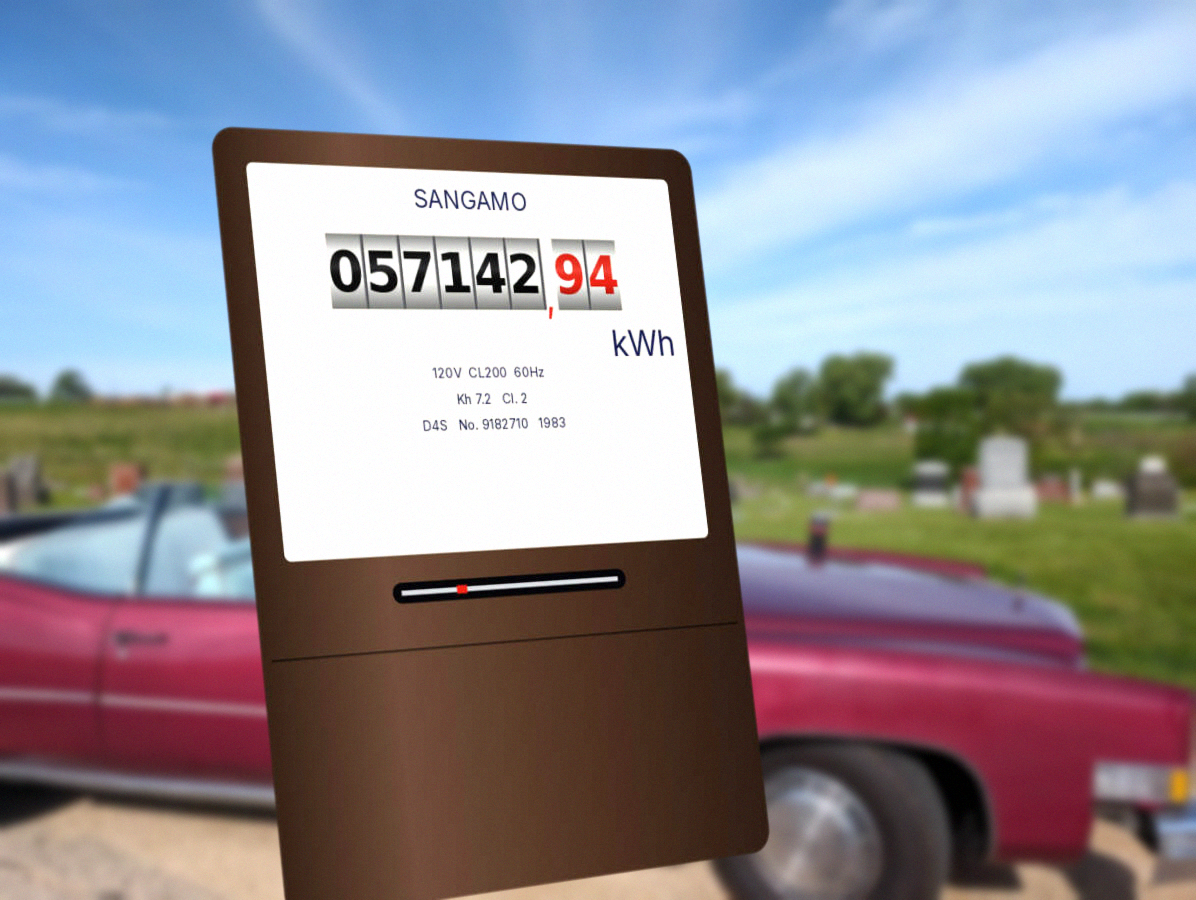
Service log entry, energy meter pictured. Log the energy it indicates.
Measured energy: 57142.94 kWh
